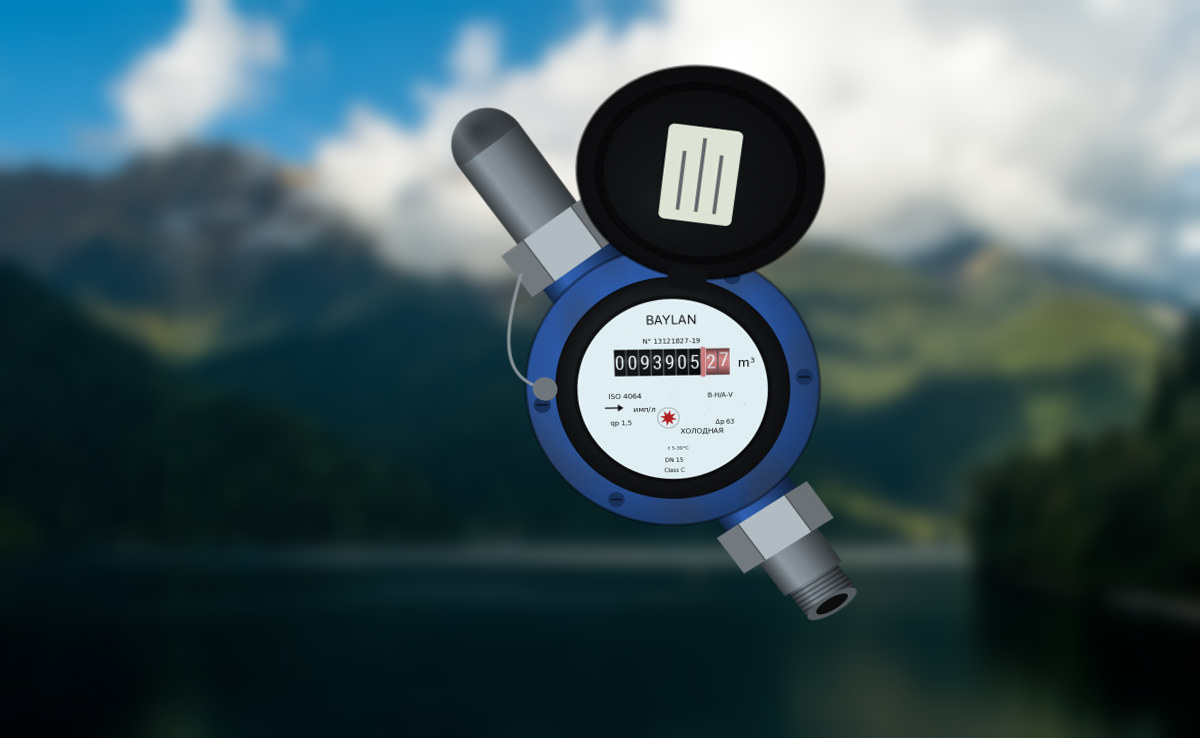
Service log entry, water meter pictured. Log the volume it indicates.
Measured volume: 93905.27 m³
